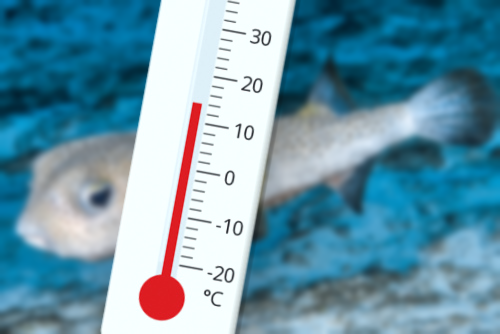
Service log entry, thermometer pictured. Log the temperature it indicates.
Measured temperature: 14 °C
